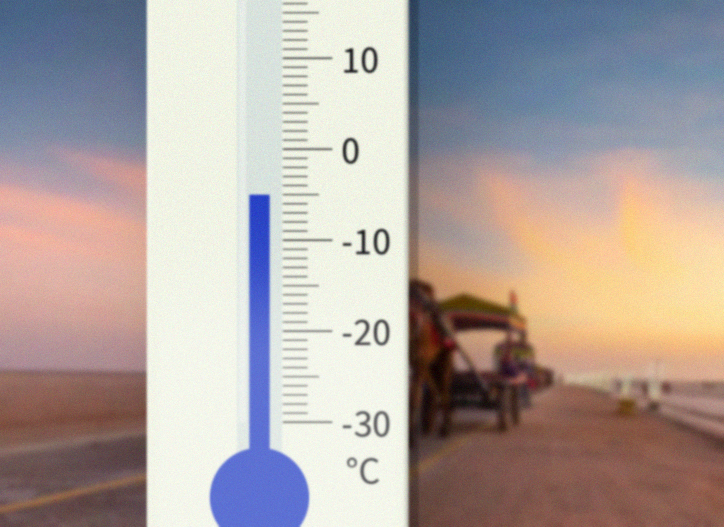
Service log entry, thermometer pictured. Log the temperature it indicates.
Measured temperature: -5 °C
